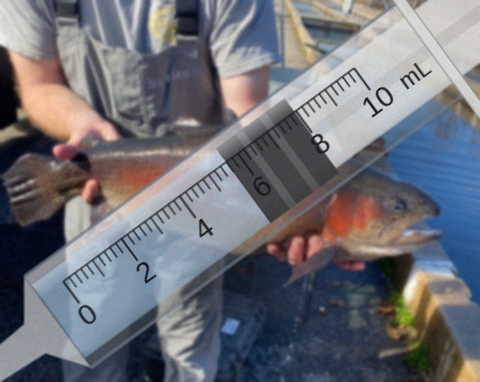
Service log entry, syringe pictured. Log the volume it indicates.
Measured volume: 5.6 mL
